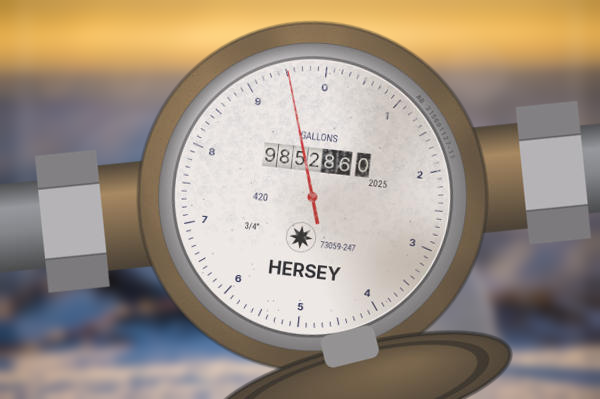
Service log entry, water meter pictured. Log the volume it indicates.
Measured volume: 9852859.5 gal
